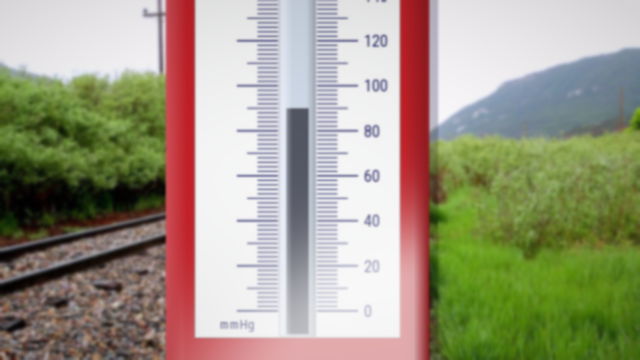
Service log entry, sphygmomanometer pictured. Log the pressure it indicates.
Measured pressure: 90 mmHg
